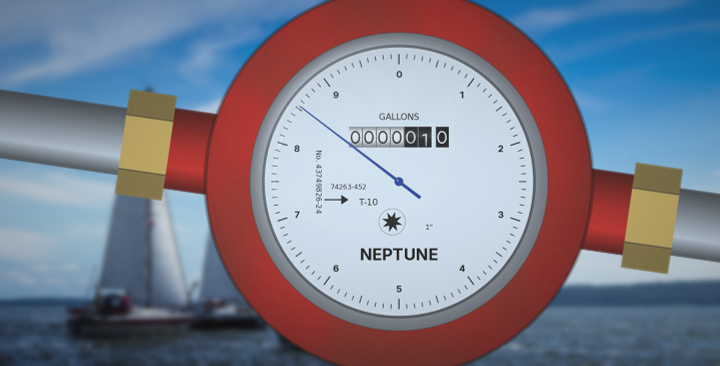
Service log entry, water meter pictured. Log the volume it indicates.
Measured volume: 8.5 gal
